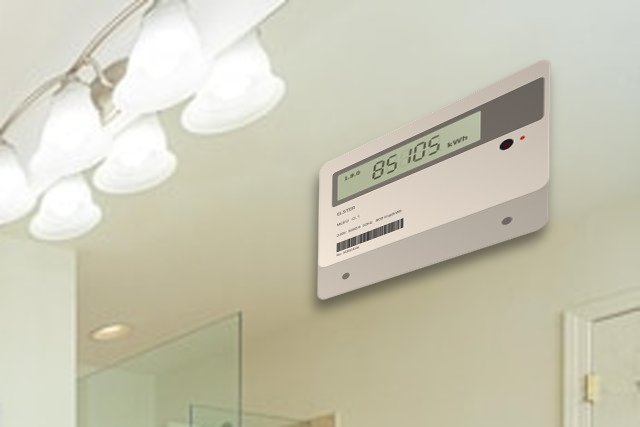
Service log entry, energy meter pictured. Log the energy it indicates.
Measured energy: 85105 kWh
